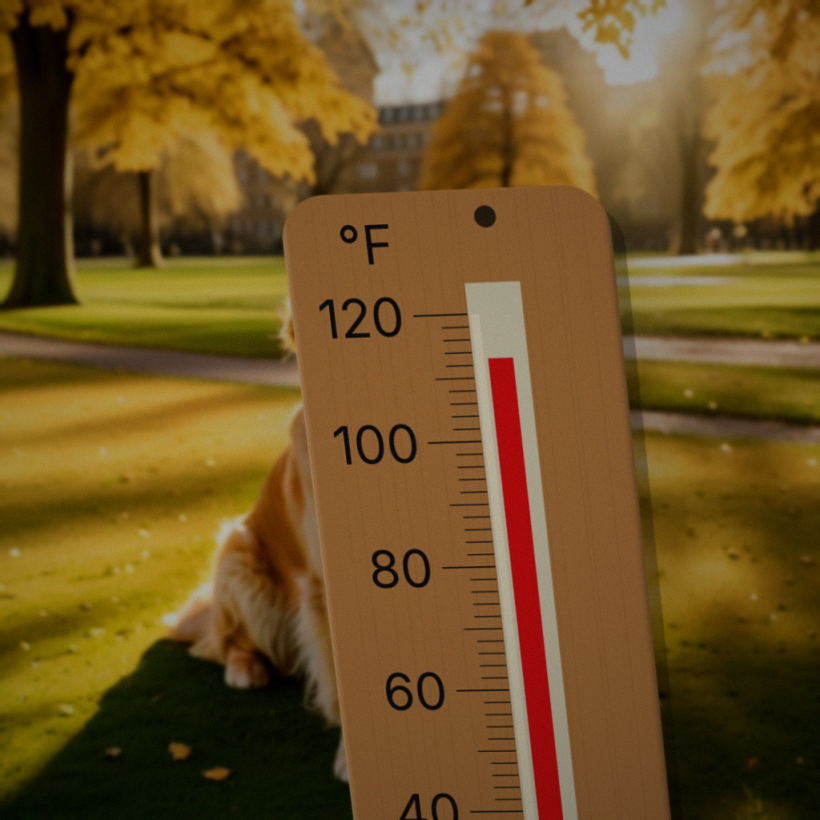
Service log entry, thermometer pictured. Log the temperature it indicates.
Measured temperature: 113 °F
